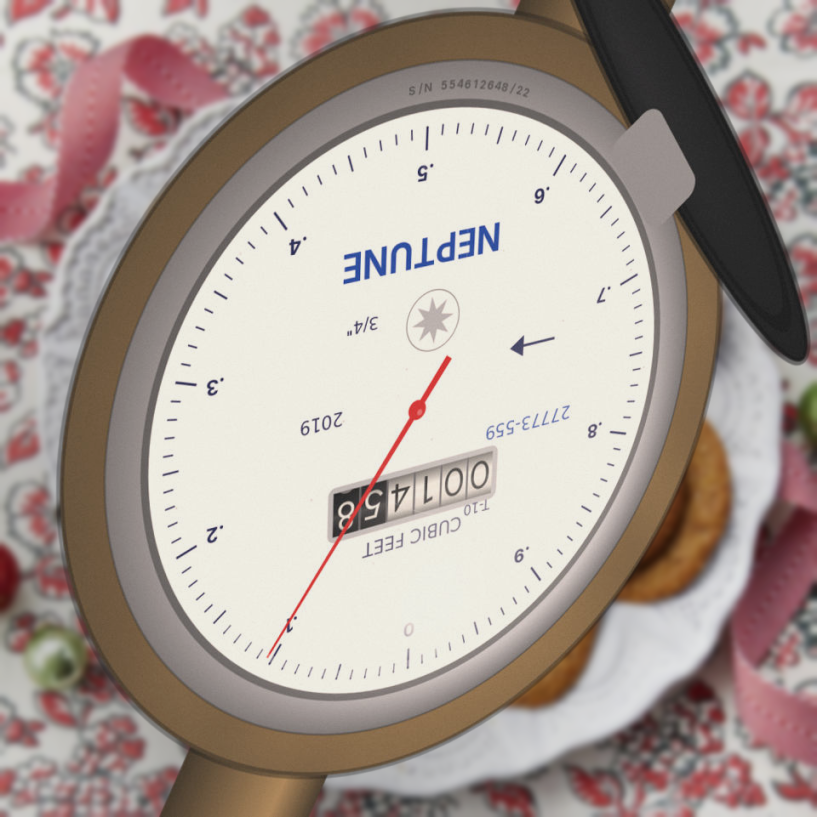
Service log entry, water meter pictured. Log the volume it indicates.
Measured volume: 1458.10 ft³
